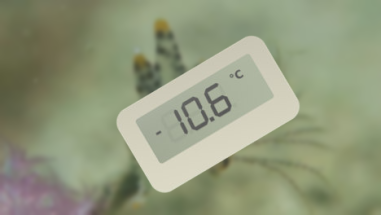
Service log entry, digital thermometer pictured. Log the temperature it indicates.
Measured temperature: -10.6 °C
